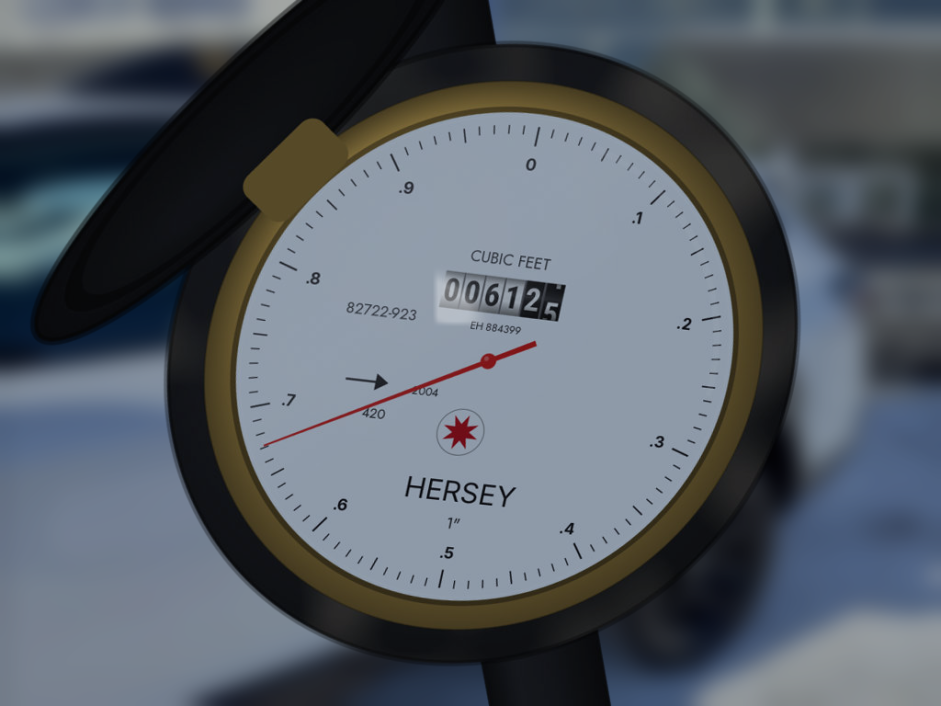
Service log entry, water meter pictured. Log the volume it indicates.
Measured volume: 6124.67 ft³
